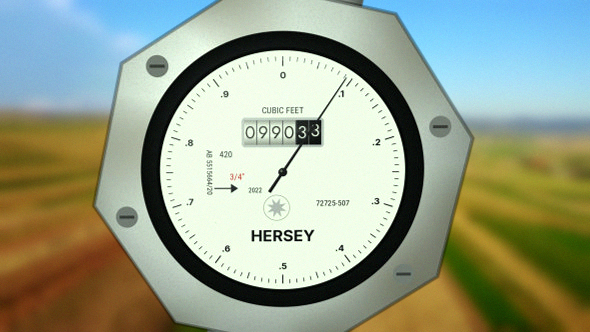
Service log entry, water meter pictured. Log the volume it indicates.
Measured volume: 99033.09 ft³
